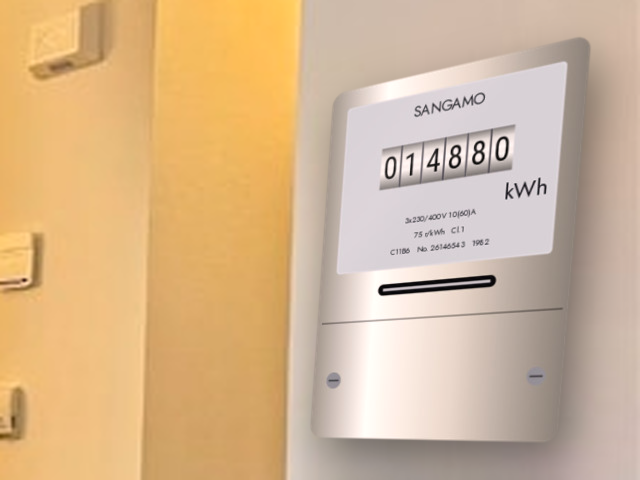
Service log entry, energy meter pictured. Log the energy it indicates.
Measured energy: 14880 kWh
